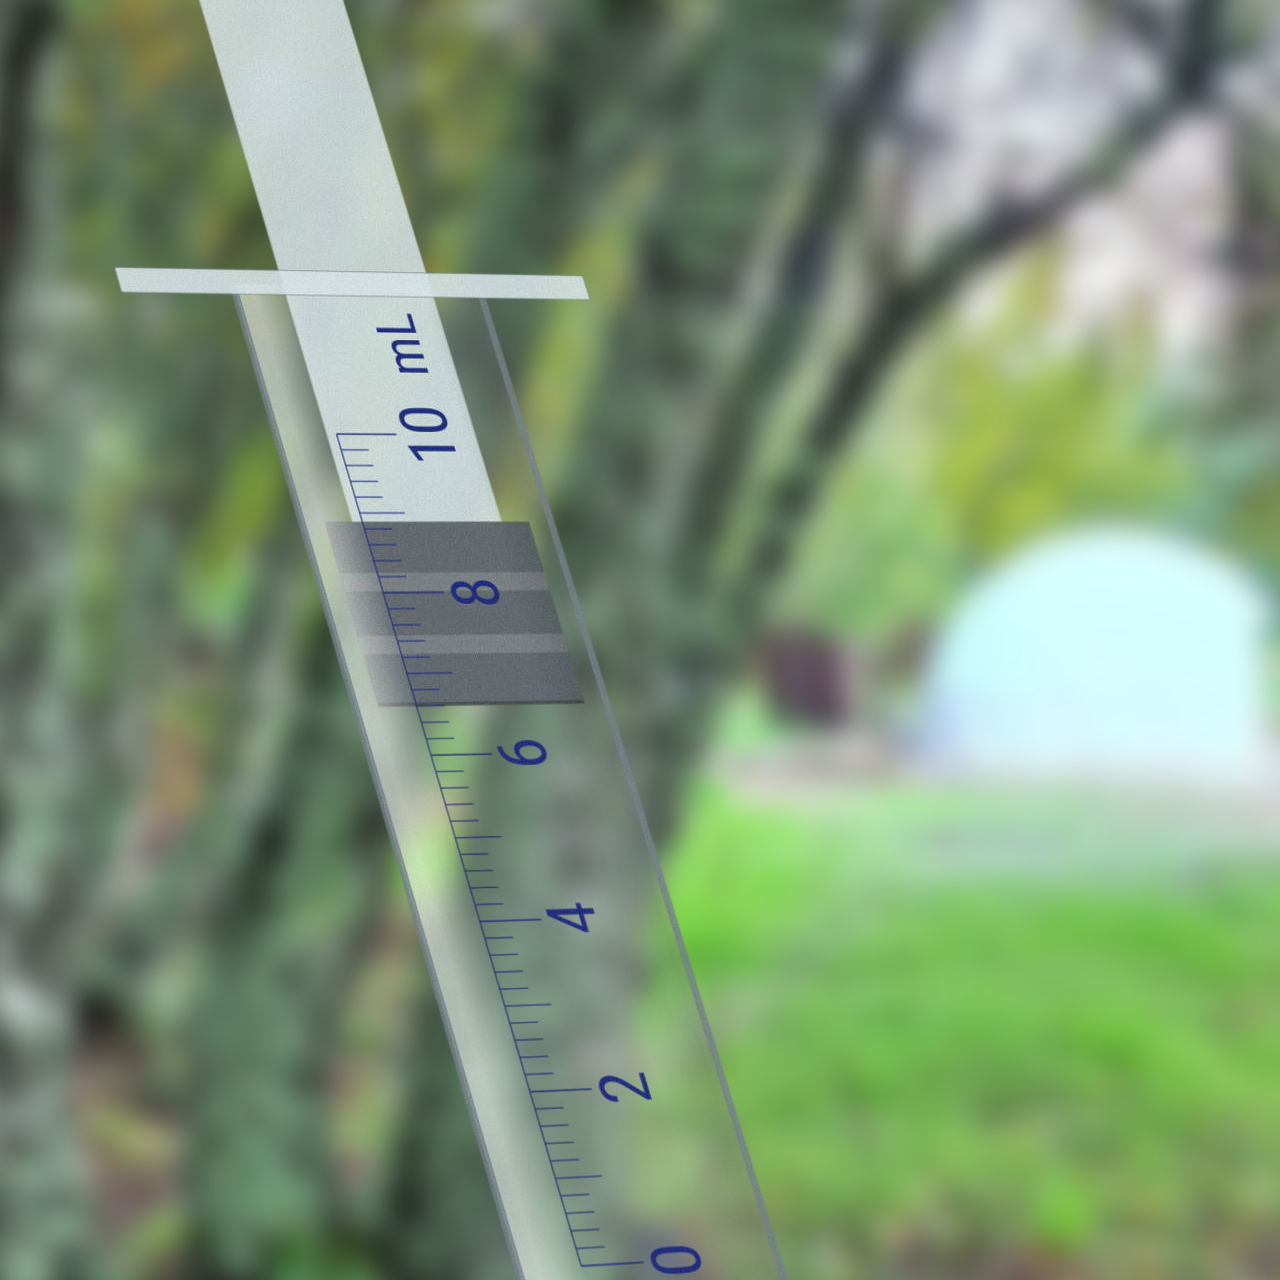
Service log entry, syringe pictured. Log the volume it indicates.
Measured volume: 6.6 mL
